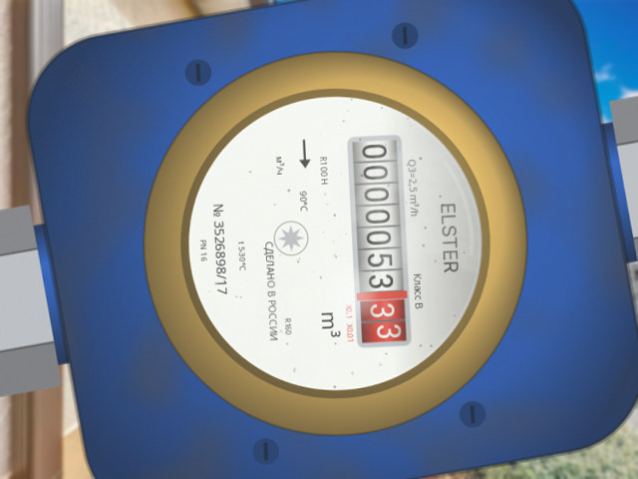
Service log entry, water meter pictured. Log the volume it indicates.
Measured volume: 53.33 m³
